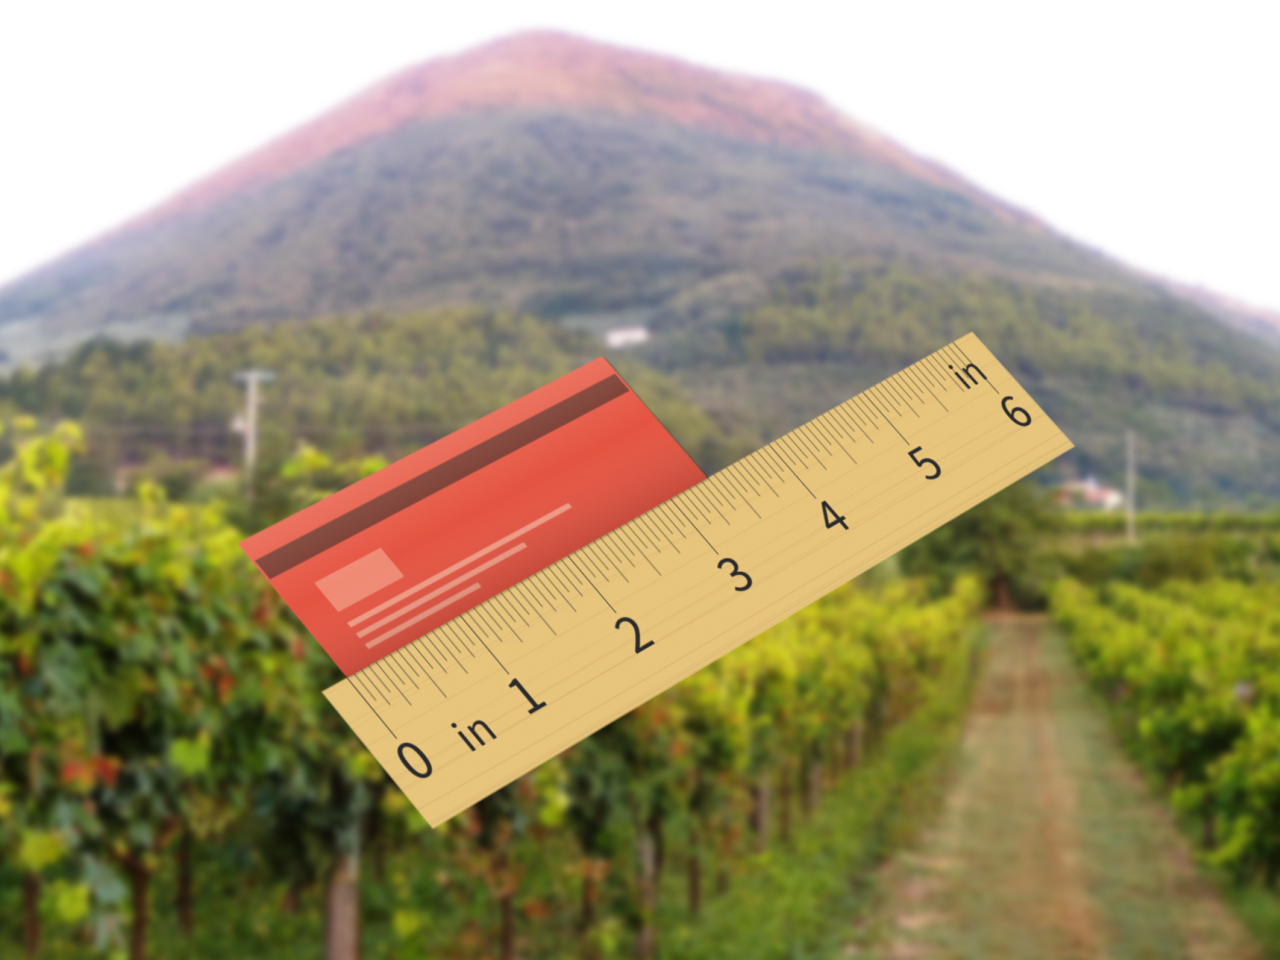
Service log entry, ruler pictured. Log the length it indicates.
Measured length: 3.375 in
